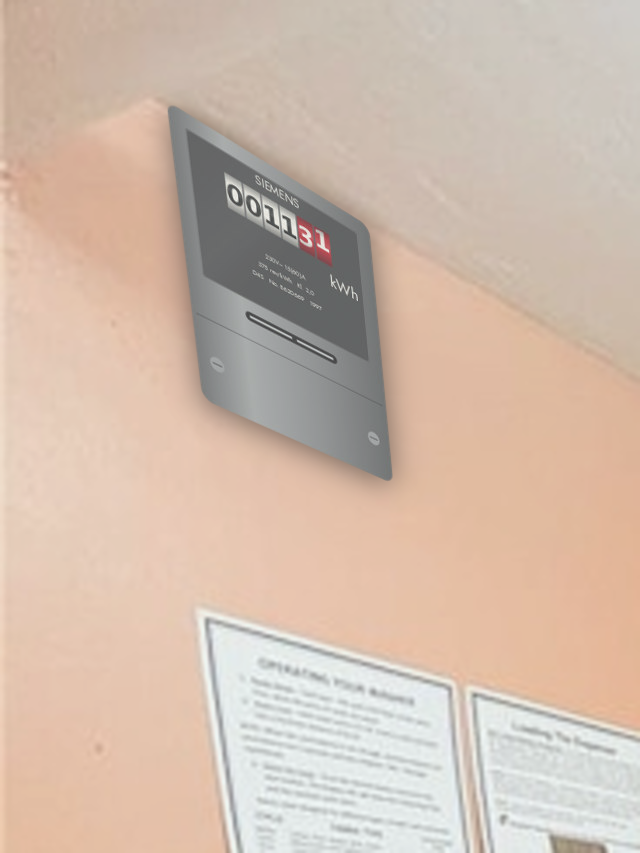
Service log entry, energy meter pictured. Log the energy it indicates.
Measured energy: 11.31 kWh
